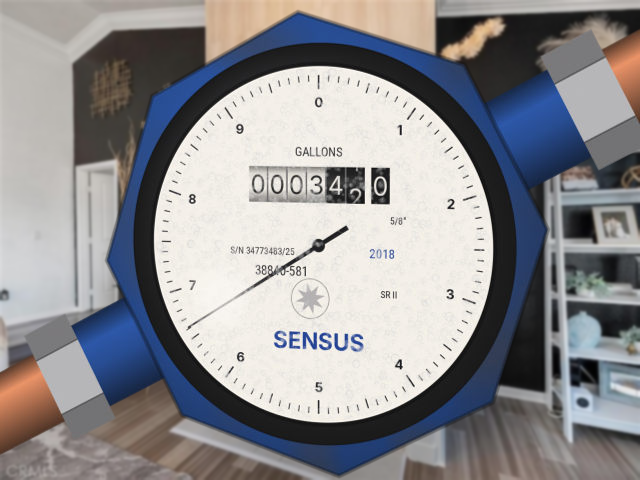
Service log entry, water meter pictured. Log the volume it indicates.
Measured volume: 3416.6 gal
